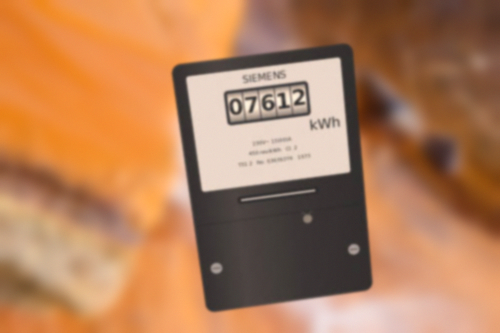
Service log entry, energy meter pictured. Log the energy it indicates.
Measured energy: 7612 kWh
